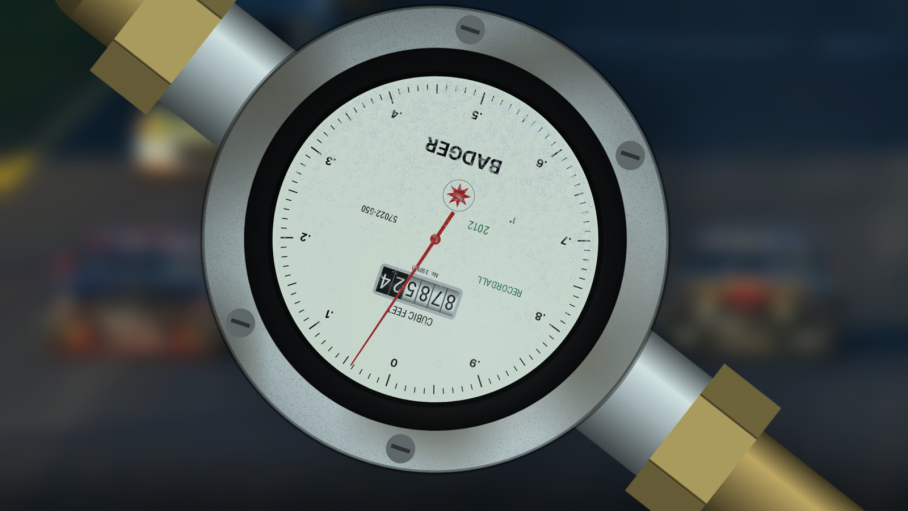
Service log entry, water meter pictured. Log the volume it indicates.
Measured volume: 878524.04 ft³
